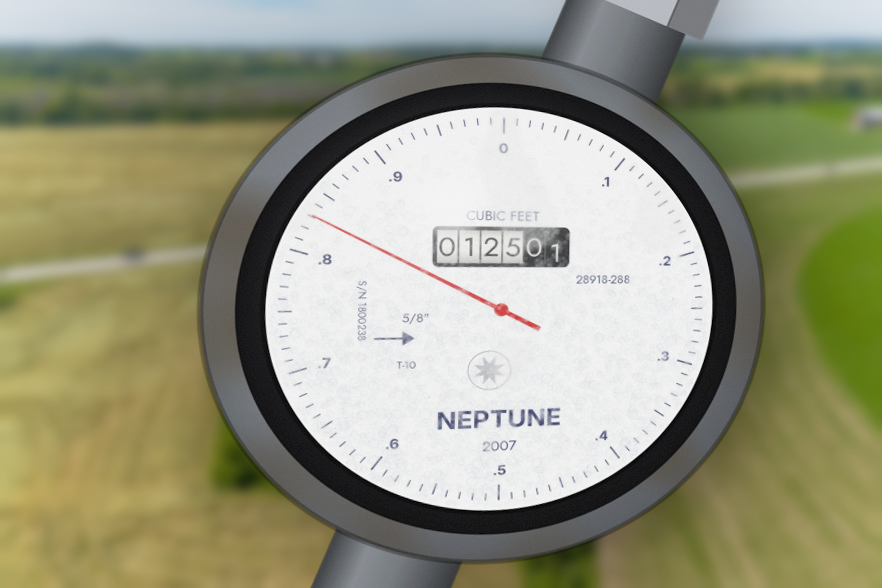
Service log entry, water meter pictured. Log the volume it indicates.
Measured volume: 12500.83 ft³
